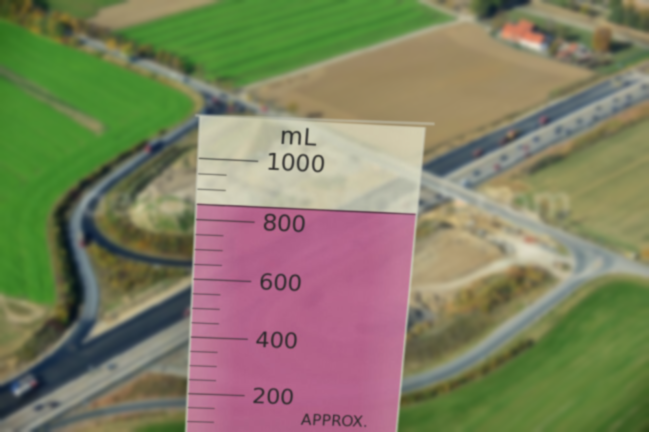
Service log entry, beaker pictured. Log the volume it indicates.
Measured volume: 850 mL
